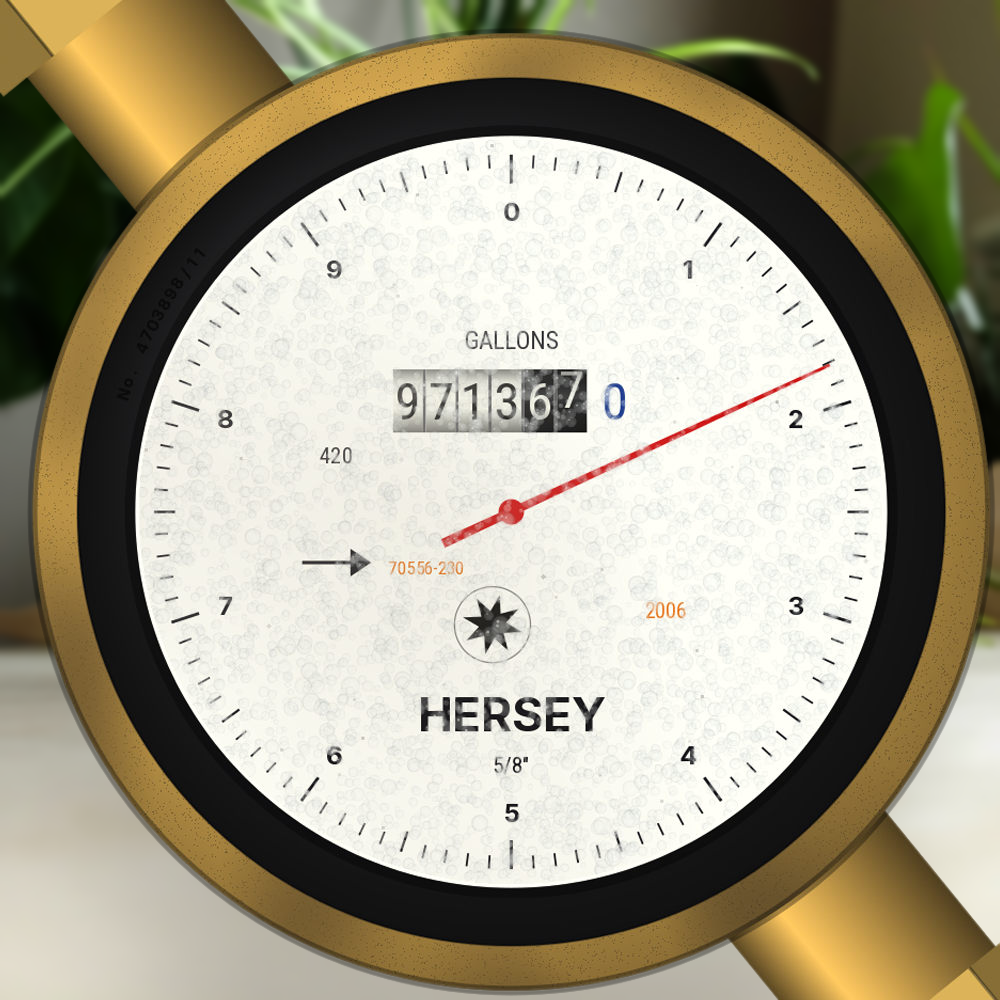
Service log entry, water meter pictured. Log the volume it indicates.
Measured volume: 9713671.8 gal
